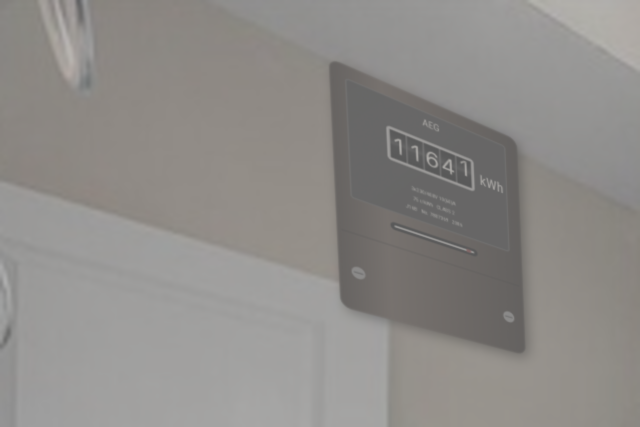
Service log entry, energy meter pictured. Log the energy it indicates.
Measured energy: 11641 kWh
